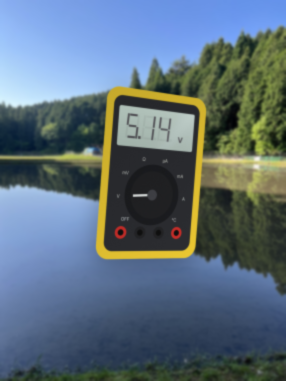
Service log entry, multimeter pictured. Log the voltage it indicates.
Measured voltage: 5.14 V
